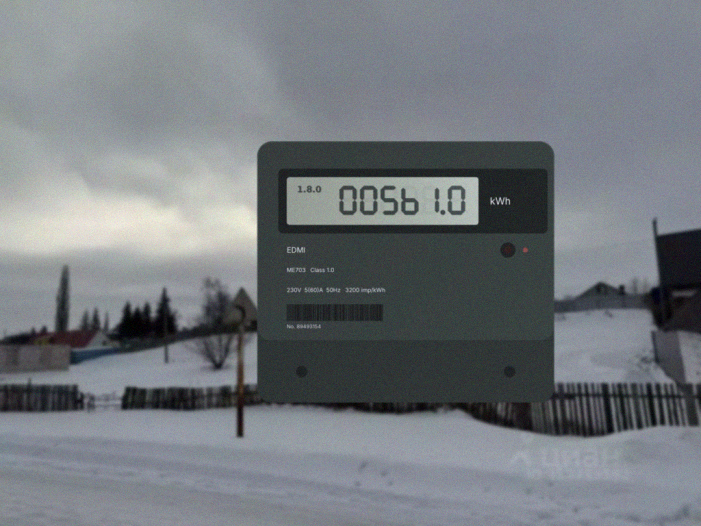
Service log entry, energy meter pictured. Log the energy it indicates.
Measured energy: 561.0 kWh
